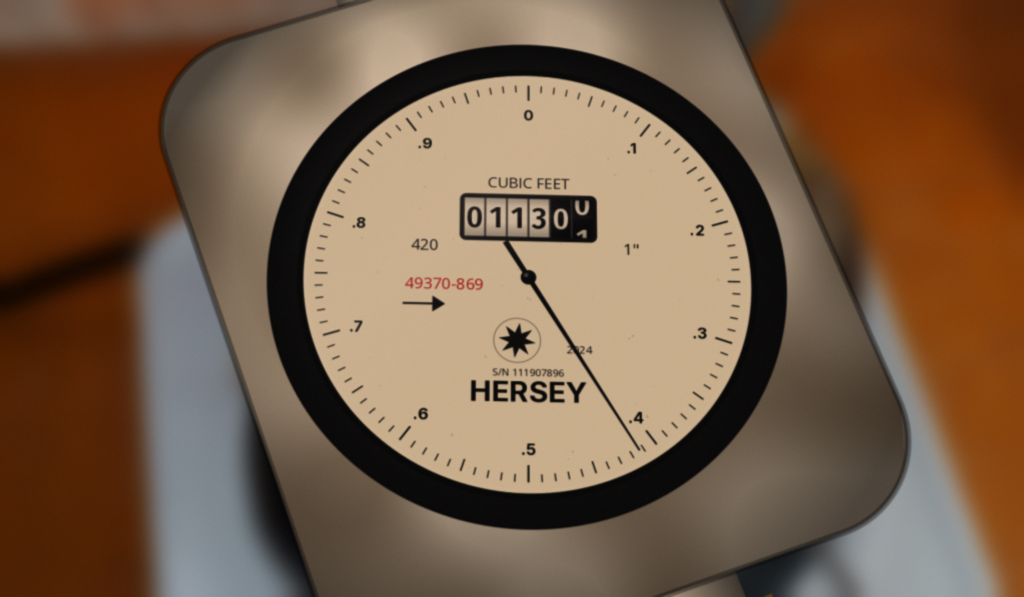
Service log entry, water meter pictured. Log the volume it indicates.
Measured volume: 11300.41 ft³
